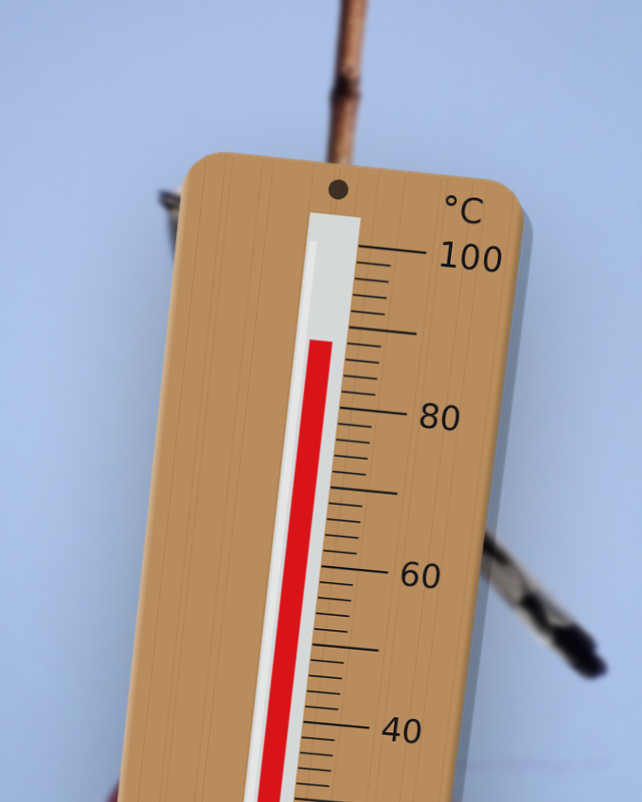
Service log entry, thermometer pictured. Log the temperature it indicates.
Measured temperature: 88 °C
